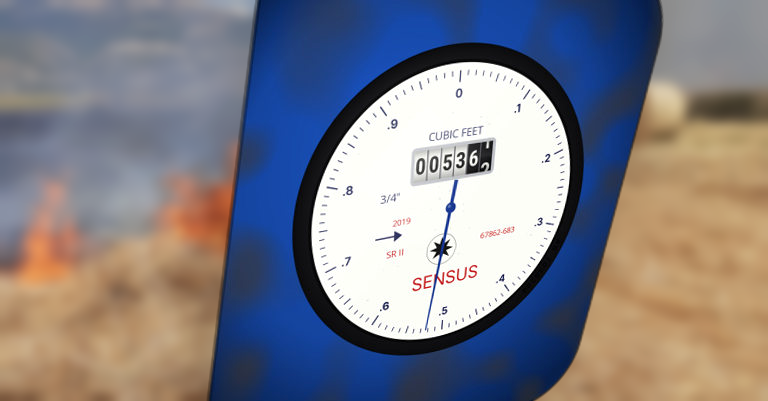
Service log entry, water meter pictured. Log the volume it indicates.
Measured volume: 5361.52 ft³
